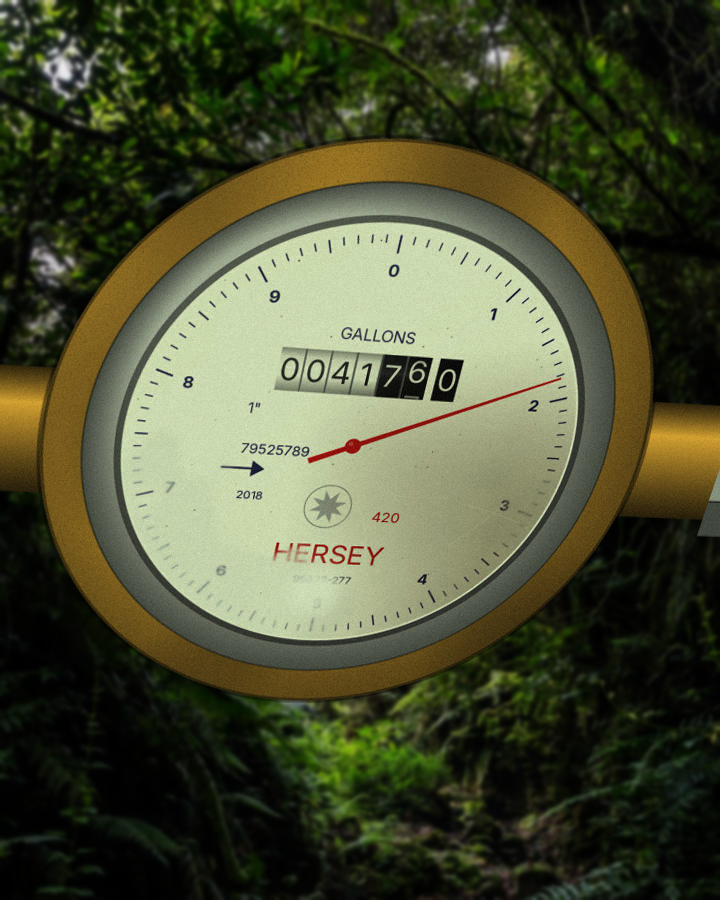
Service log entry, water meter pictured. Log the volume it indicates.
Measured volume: 41761.8 gal
